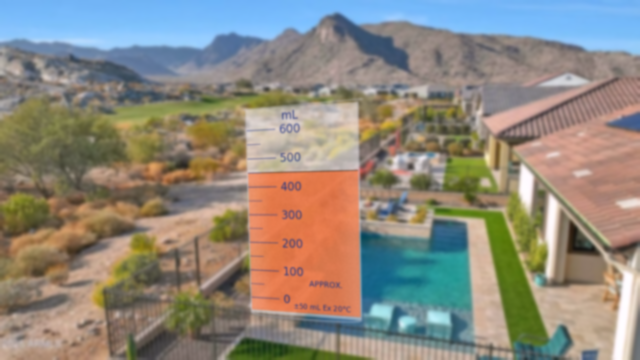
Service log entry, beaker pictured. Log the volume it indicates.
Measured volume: 450 mL
